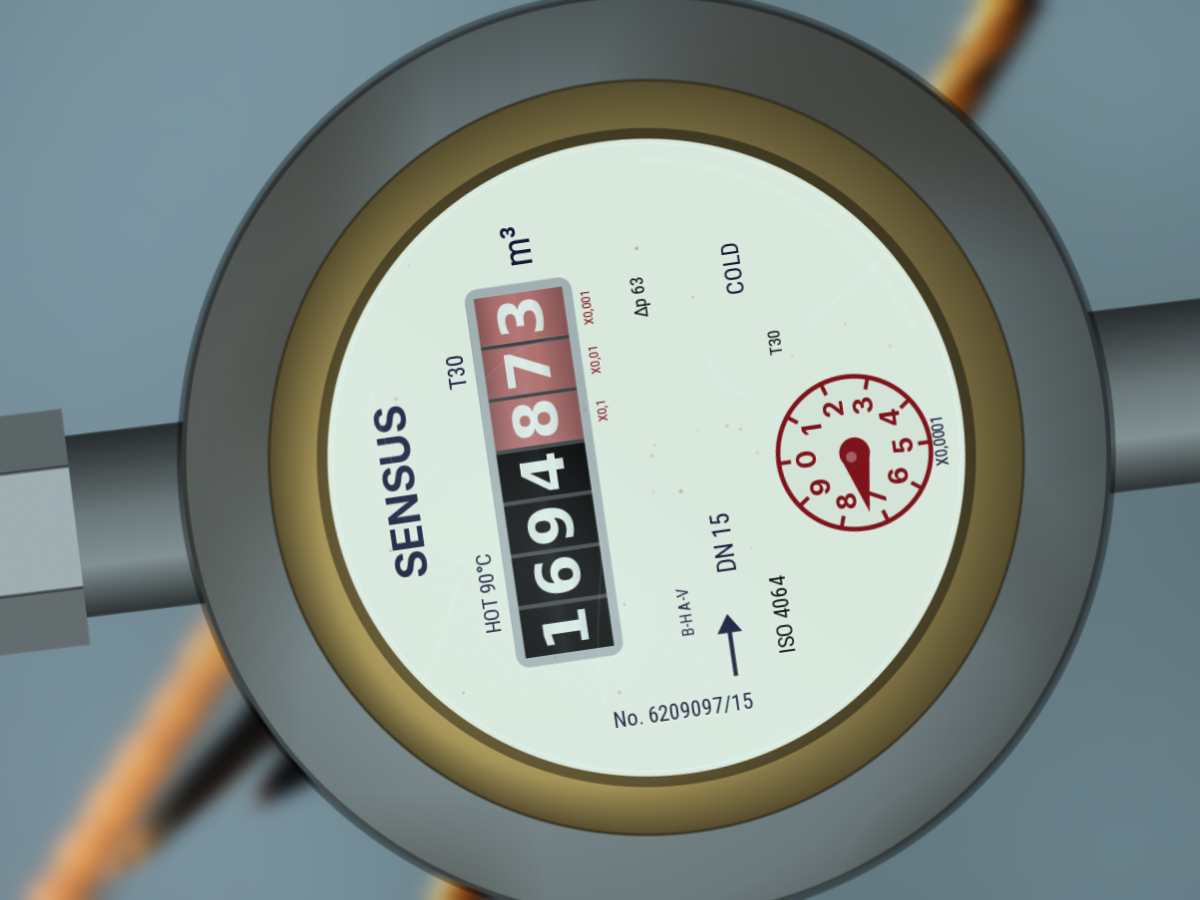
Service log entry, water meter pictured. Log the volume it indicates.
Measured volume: 1694.8737 m³
